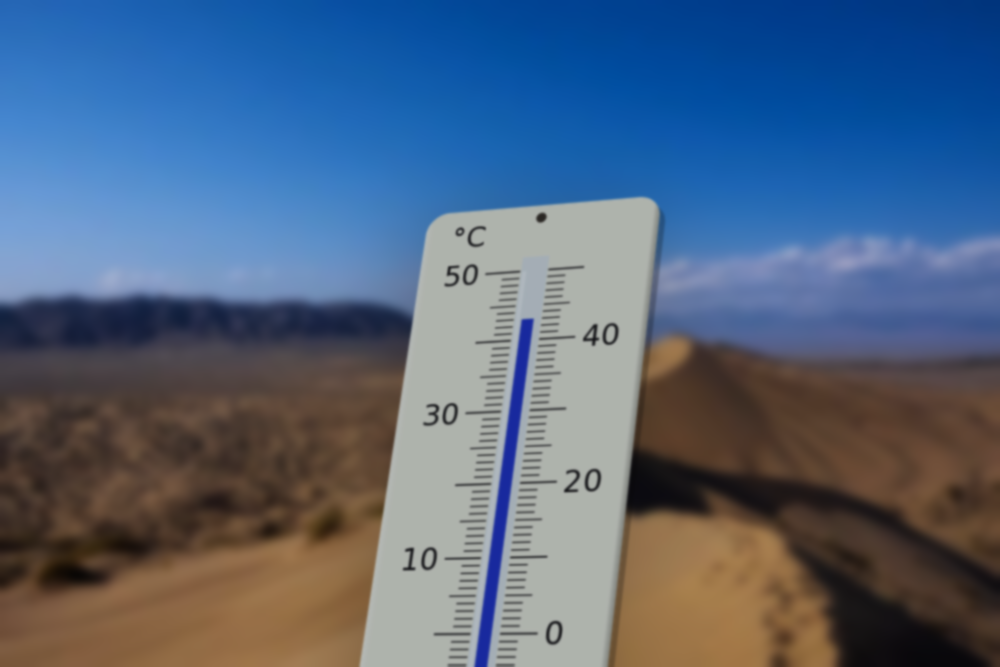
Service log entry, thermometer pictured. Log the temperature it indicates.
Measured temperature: 43 °C
